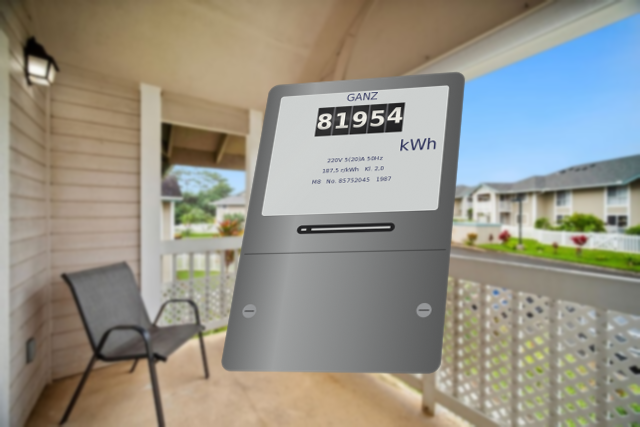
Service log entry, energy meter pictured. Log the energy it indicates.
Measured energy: 81954 kWh
